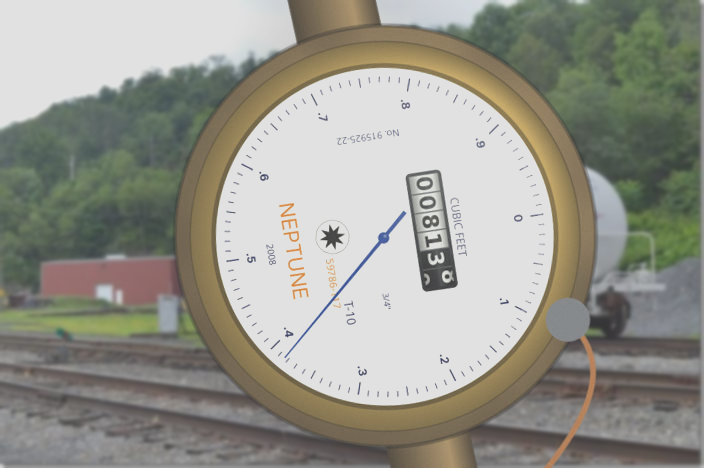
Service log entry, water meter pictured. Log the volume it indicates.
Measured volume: 8138.38 ft³
